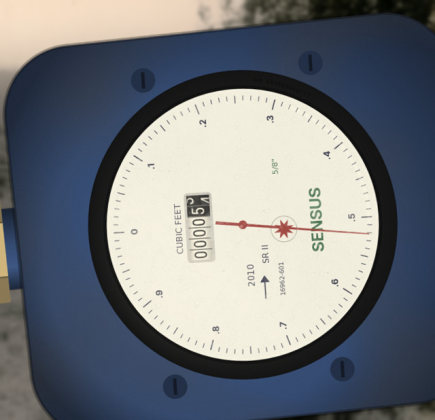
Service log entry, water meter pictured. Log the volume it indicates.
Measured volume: 53.52 ft³
